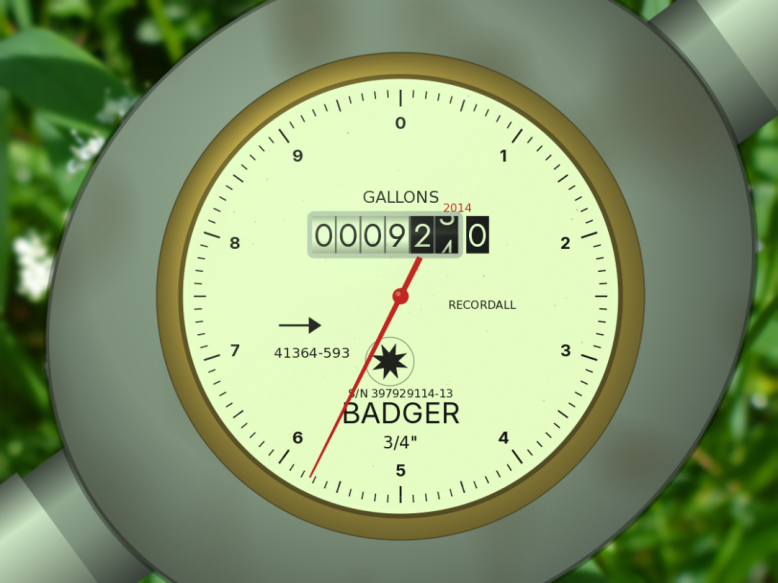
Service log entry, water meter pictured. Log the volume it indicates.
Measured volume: 9235.7 gal
